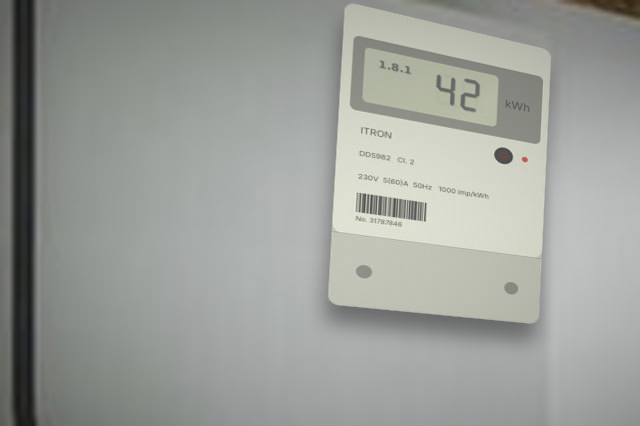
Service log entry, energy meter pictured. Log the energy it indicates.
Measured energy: 42 kWh
